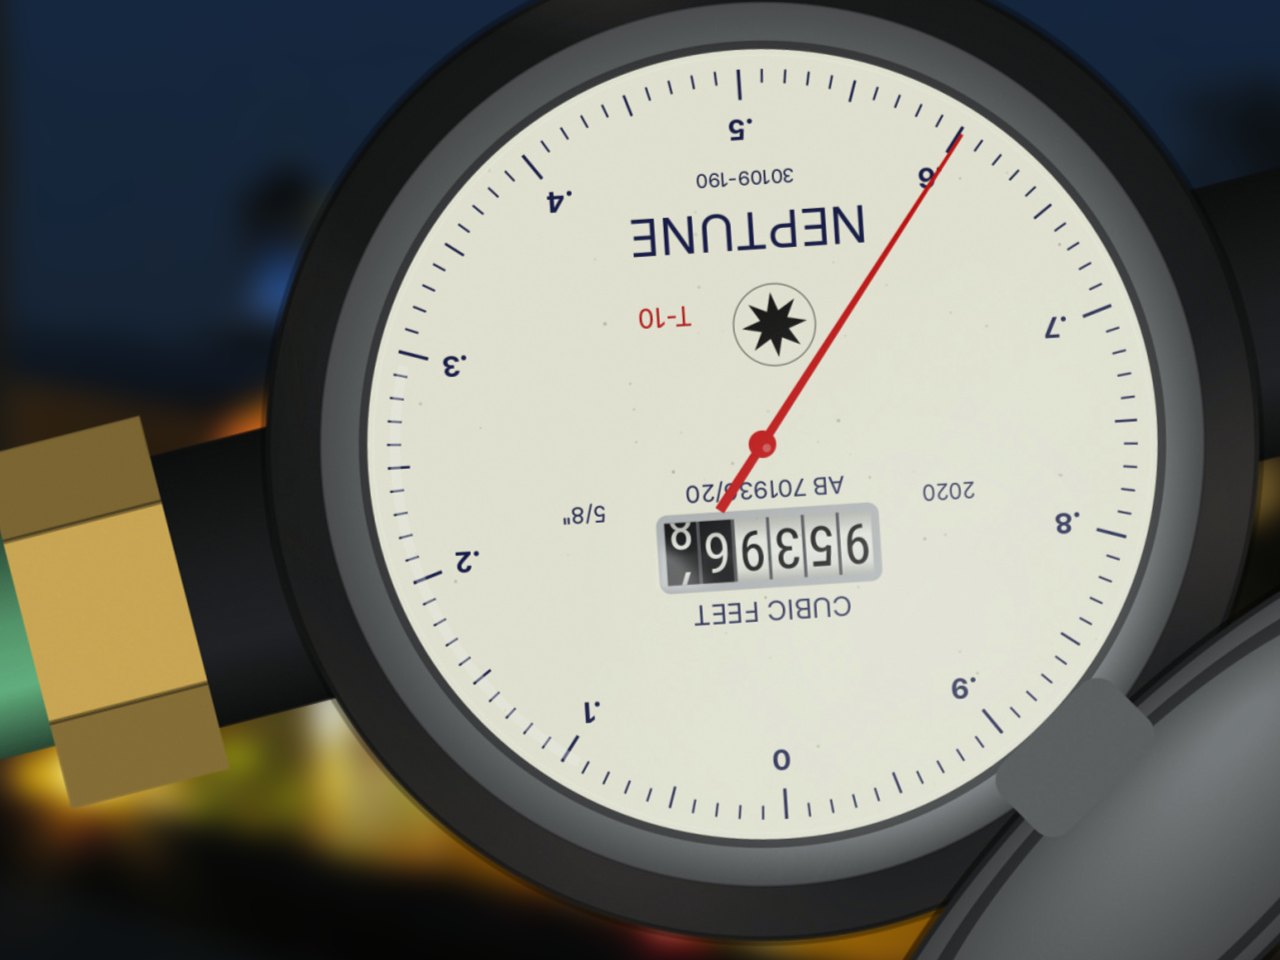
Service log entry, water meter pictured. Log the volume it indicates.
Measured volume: 953967.60 ft³
